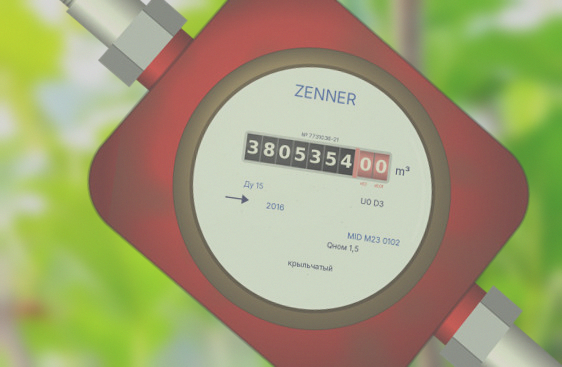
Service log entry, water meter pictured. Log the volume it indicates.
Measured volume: 3805354.00 m³
